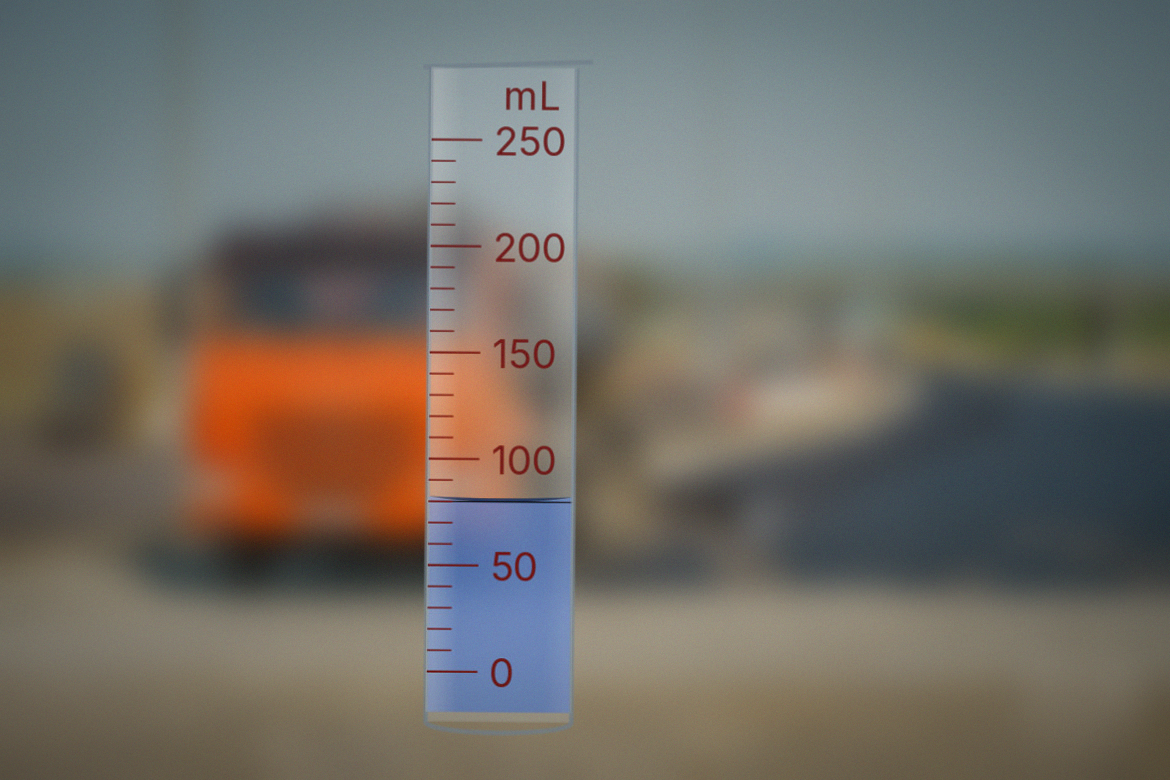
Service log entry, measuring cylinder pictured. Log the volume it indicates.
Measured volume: 80 mL
